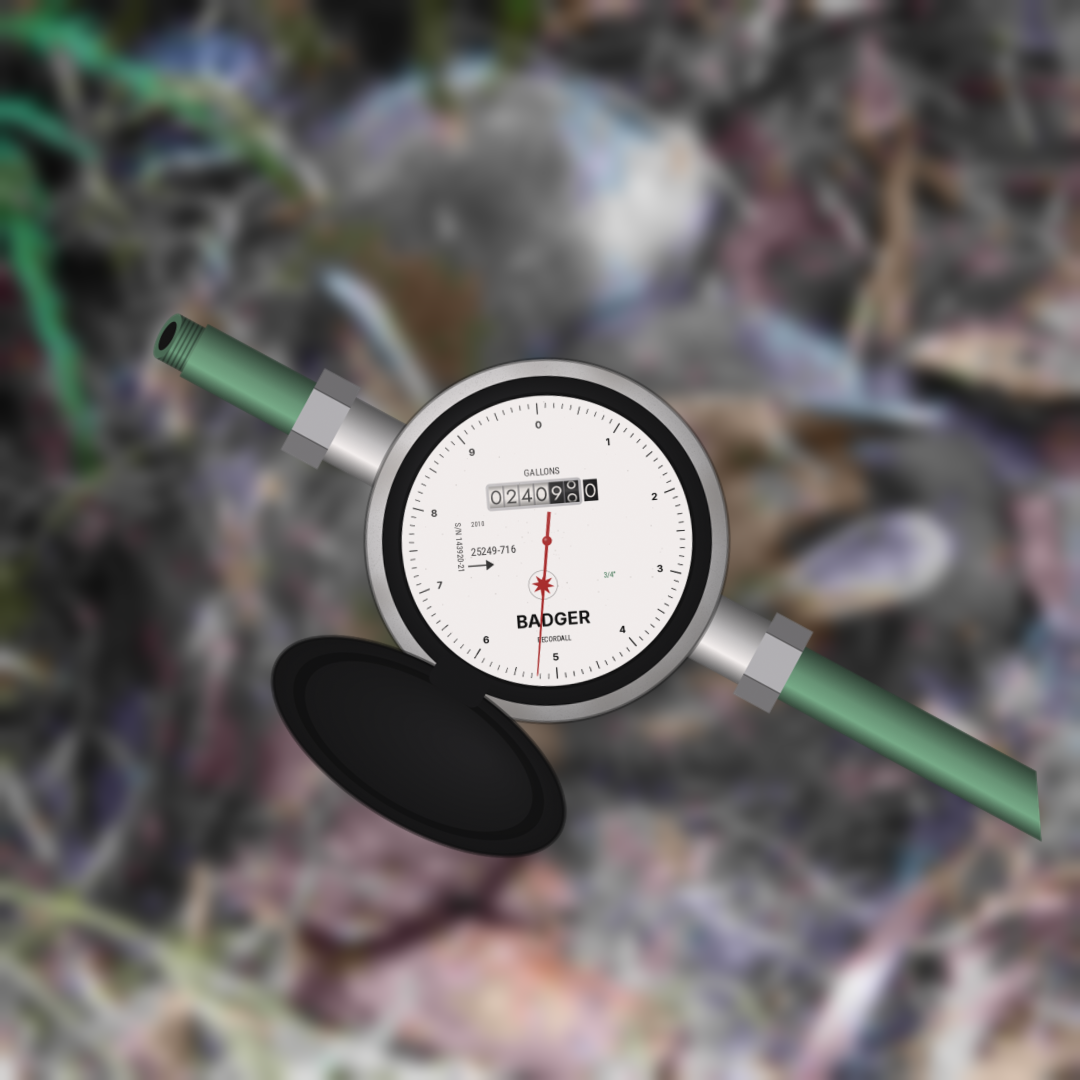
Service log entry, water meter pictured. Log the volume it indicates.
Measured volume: 240985.2 gal
